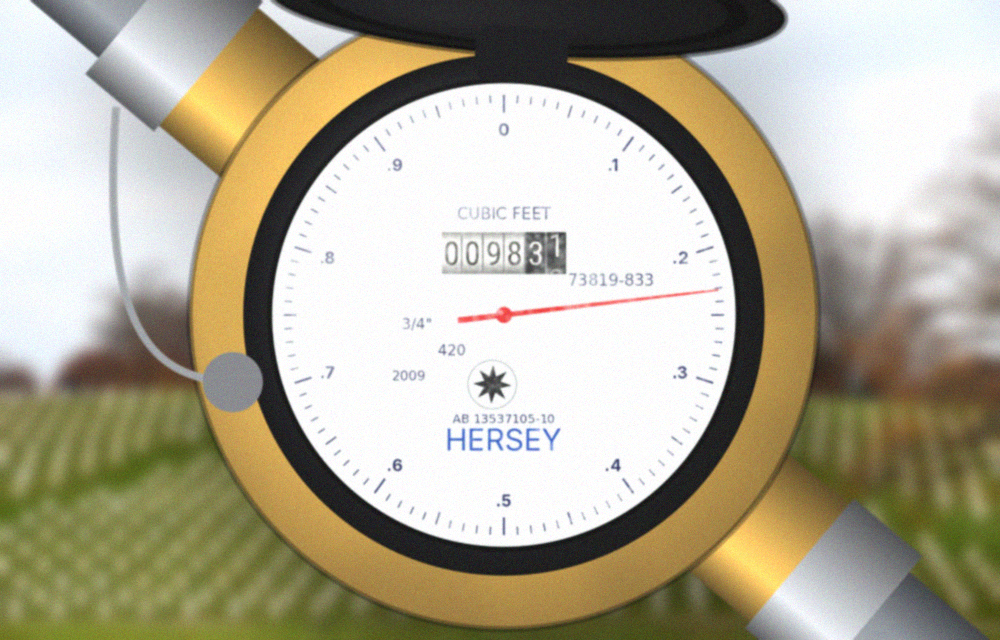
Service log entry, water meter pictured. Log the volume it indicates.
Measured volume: 9831.23 ft³
